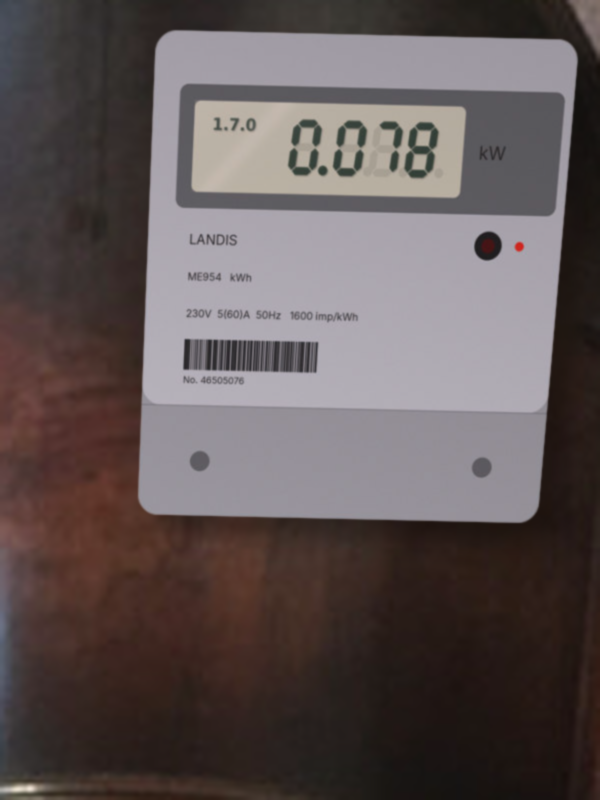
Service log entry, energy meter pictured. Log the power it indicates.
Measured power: 0.078 kW
